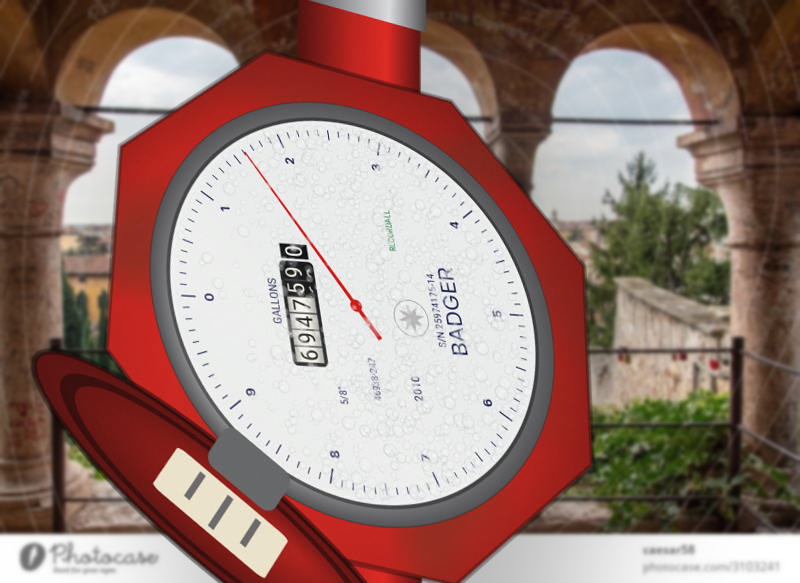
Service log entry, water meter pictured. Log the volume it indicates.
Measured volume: 6947591.6 gal
